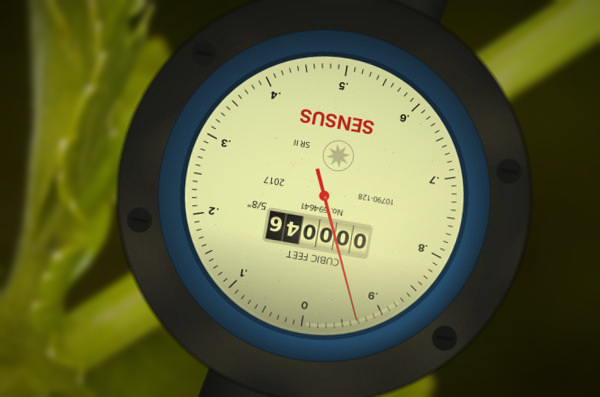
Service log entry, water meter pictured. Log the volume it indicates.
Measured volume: 45.93 ft³
